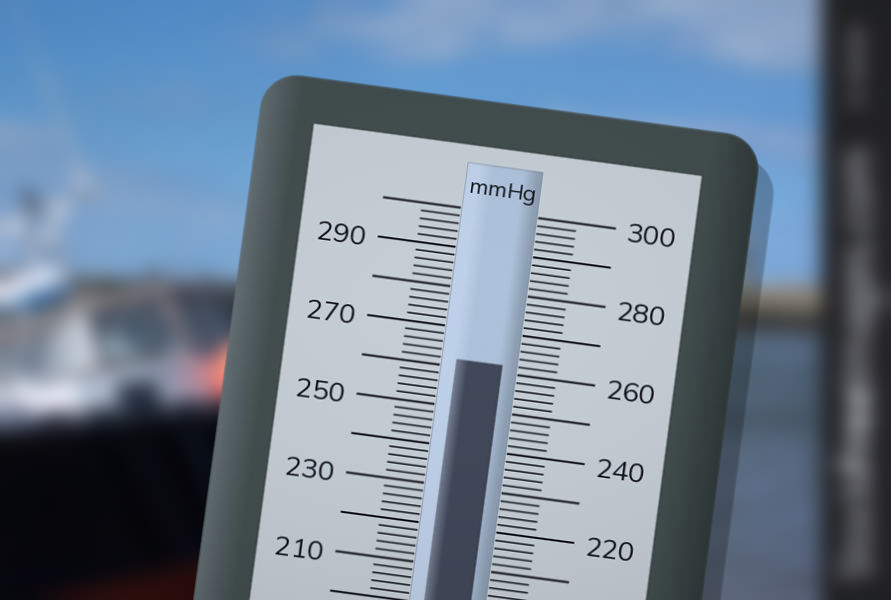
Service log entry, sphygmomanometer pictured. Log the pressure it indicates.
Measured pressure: 262 mmHg
